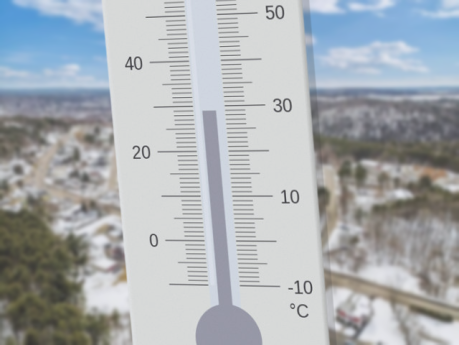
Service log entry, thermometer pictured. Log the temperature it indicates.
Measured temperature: 29 °C
